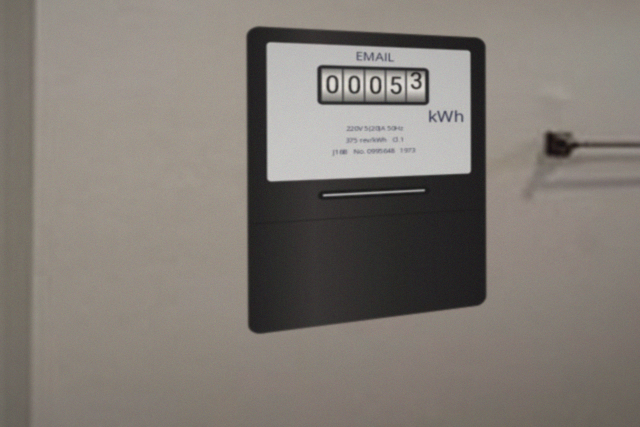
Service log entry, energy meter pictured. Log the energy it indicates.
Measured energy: 53 kWh
